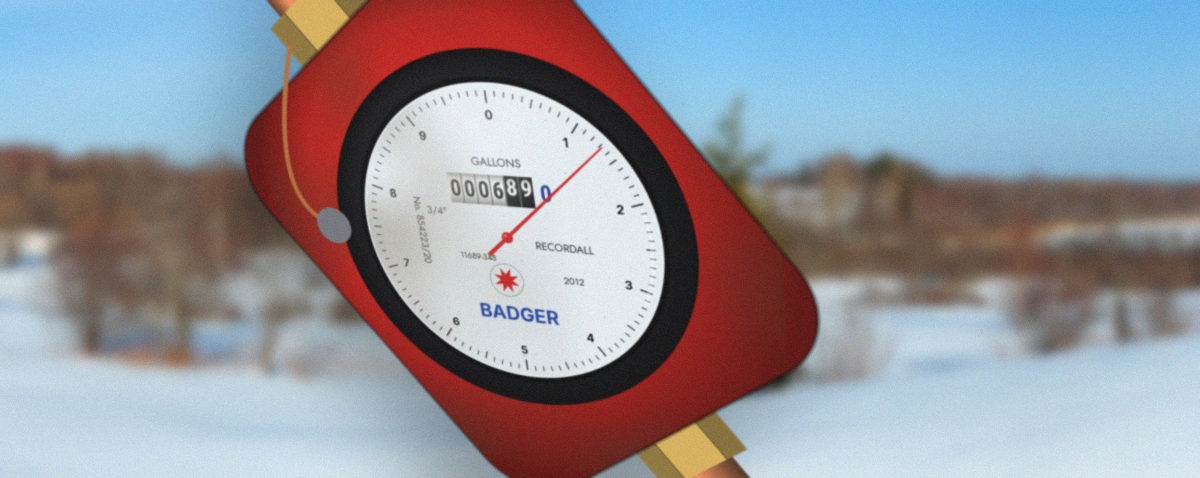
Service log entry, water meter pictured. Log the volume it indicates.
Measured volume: 6891.3 gal
